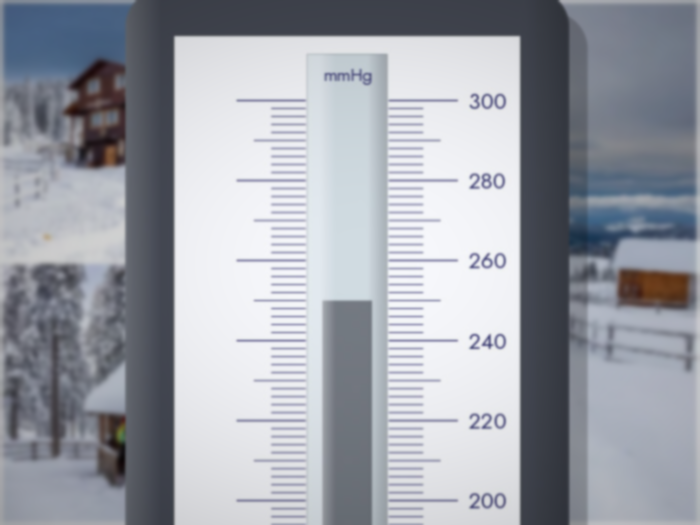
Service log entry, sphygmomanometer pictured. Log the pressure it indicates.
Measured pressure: 250 mmHg
